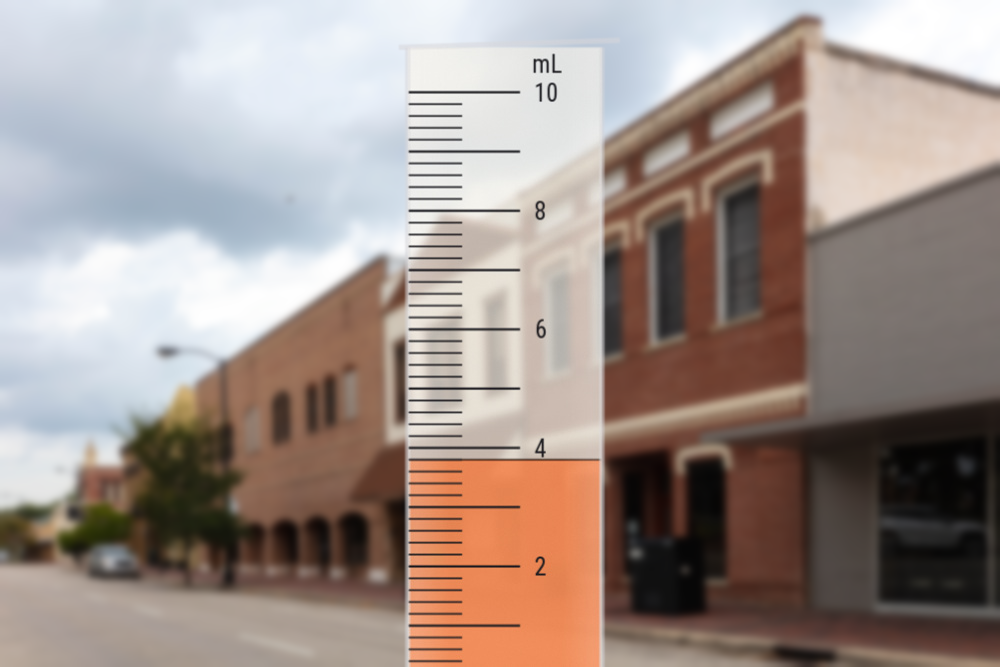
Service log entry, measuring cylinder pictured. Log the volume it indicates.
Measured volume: 3.8 mL
